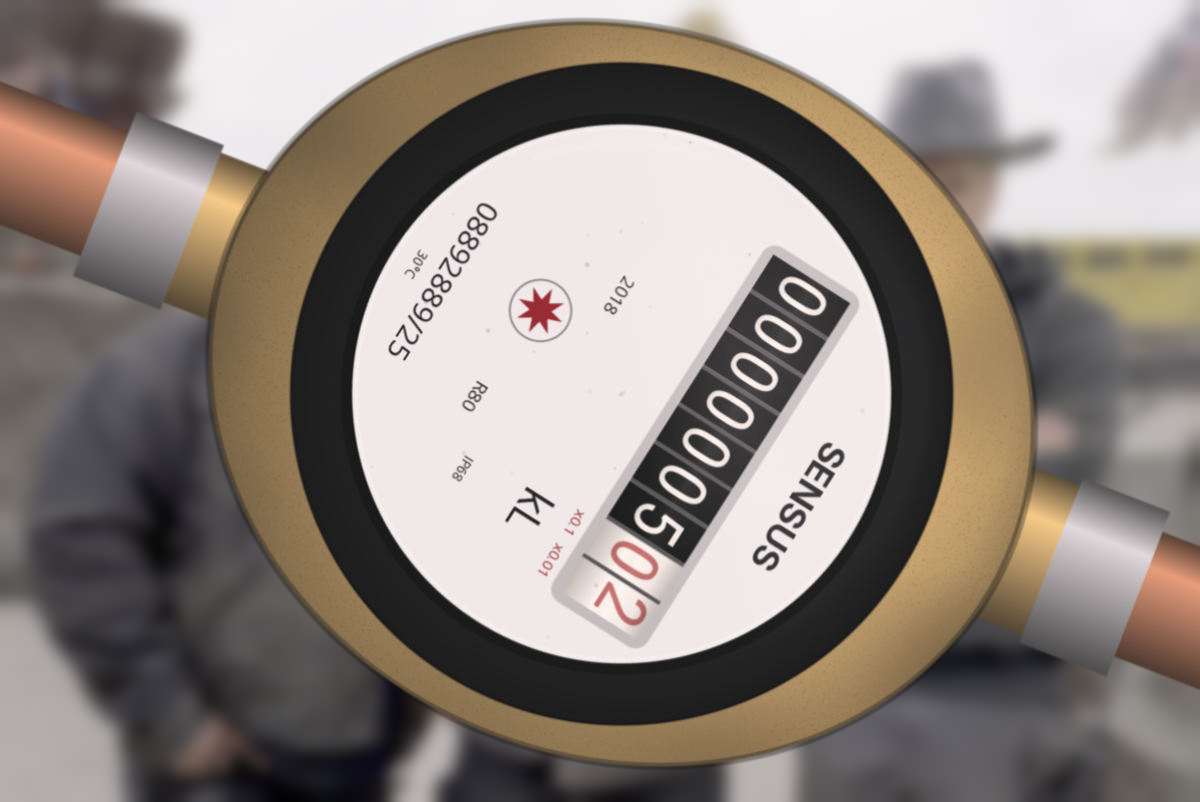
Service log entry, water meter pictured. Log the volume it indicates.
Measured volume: 5.02 kL
